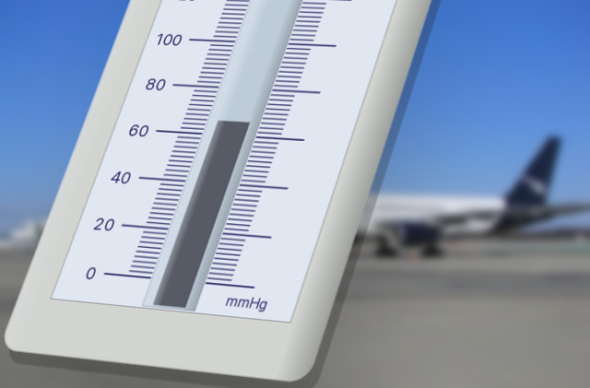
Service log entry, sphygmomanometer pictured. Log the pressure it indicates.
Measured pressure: 66 mmHg
